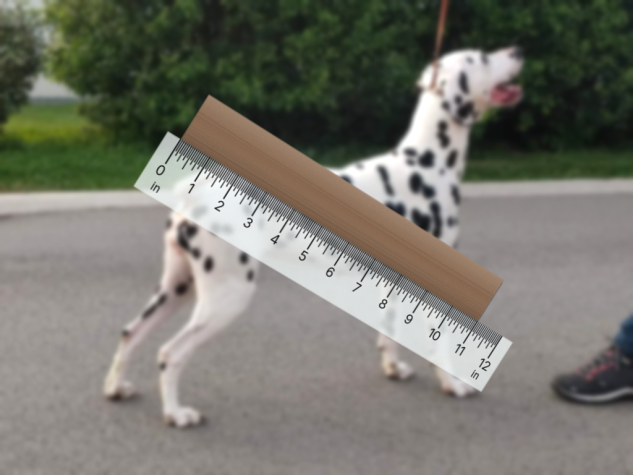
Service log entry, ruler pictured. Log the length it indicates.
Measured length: 11 in
